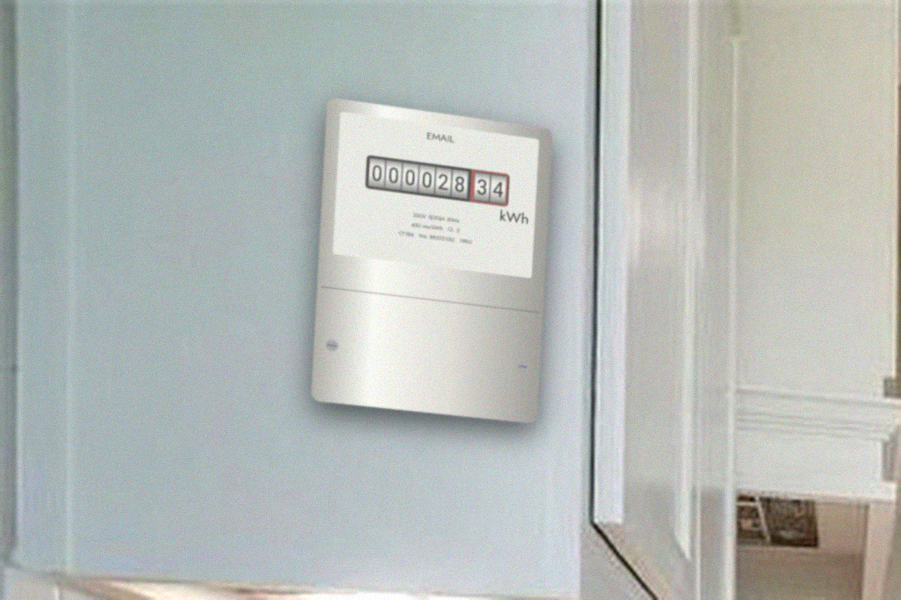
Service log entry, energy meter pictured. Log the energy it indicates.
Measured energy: 28.34 kWh
